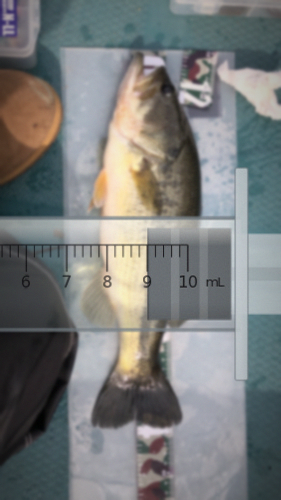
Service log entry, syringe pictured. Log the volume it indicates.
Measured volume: 9 mL
